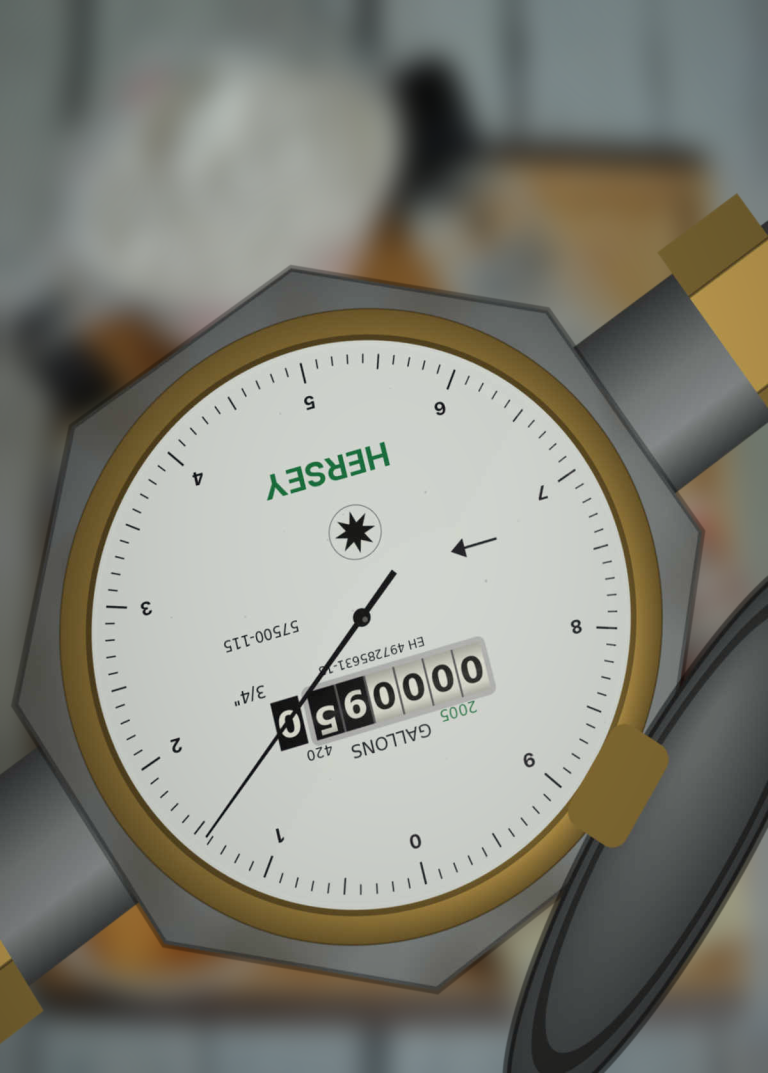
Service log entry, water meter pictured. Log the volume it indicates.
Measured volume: 951.4 gal
